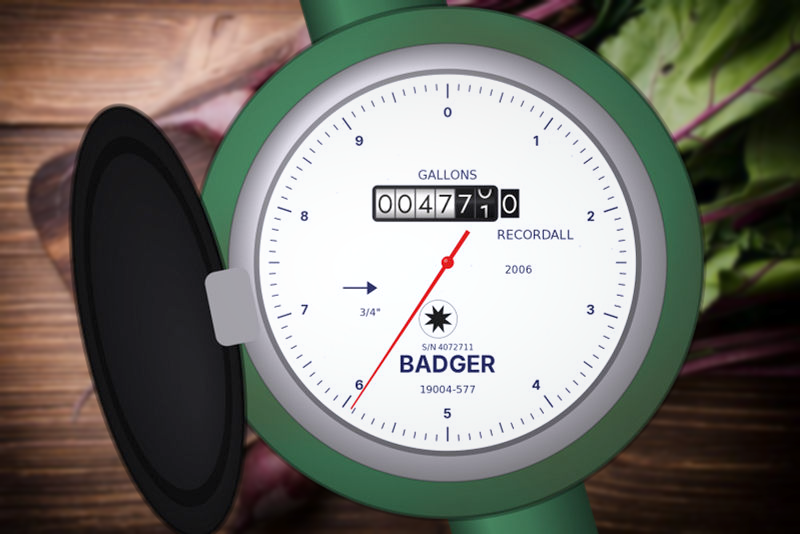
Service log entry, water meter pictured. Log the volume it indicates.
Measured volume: 47705.9 gal
